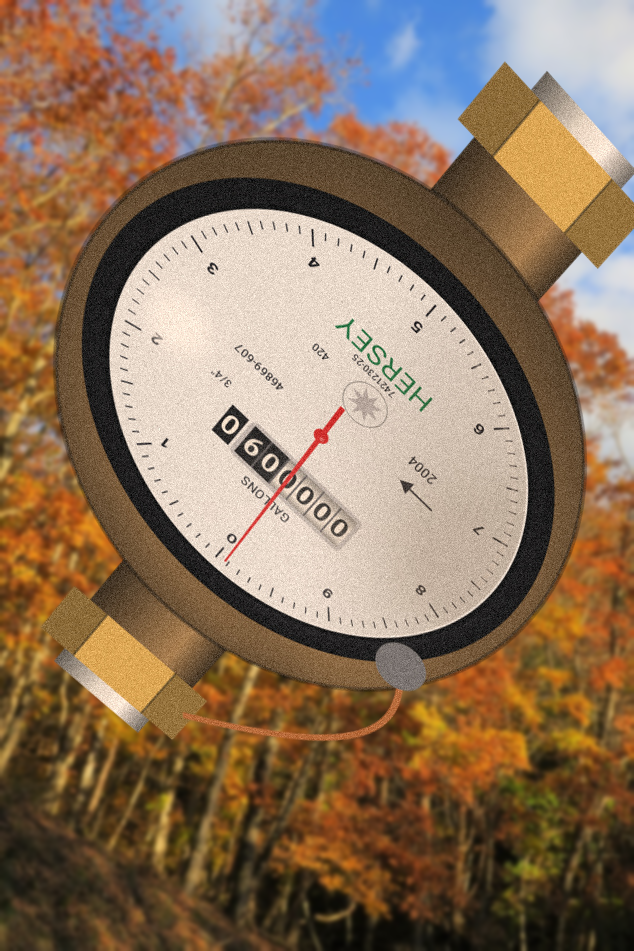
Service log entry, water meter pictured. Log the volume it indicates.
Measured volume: 89.9 gal
